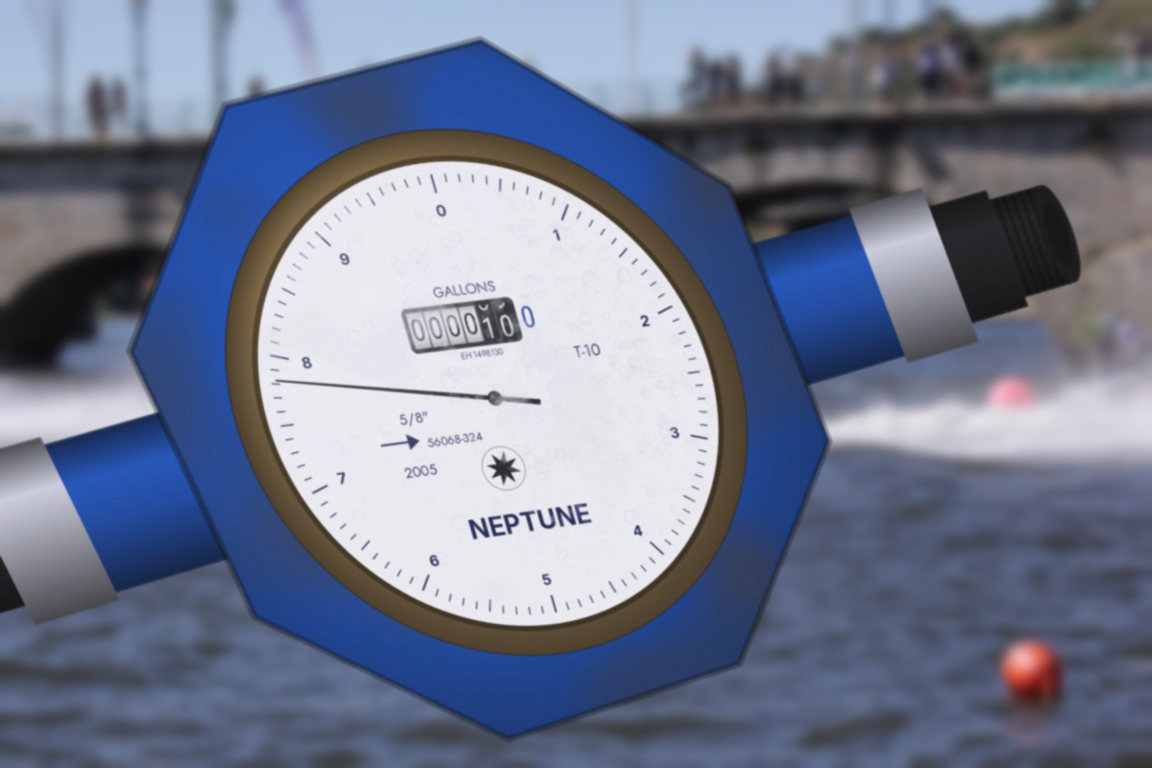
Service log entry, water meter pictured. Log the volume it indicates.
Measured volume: 97.8 gal
